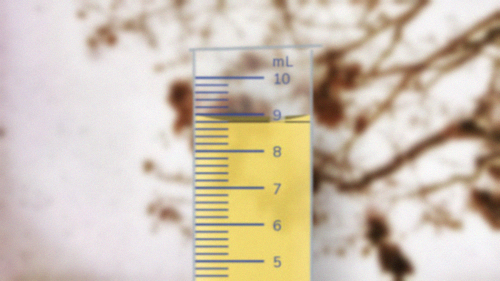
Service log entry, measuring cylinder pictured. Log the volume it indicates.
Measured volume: 8.8 mL
